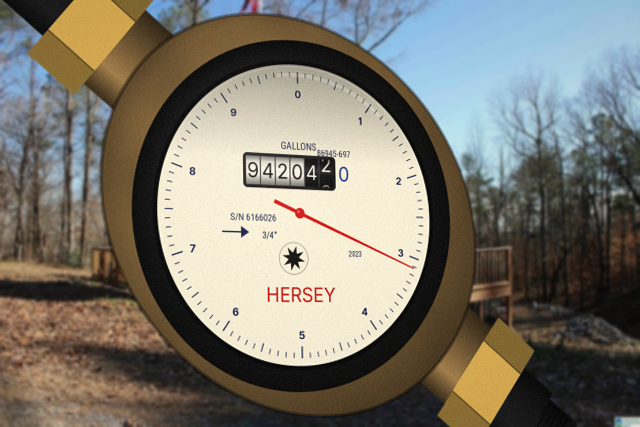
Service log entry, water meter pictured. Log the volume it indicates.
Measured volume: 9420423.1 gal
